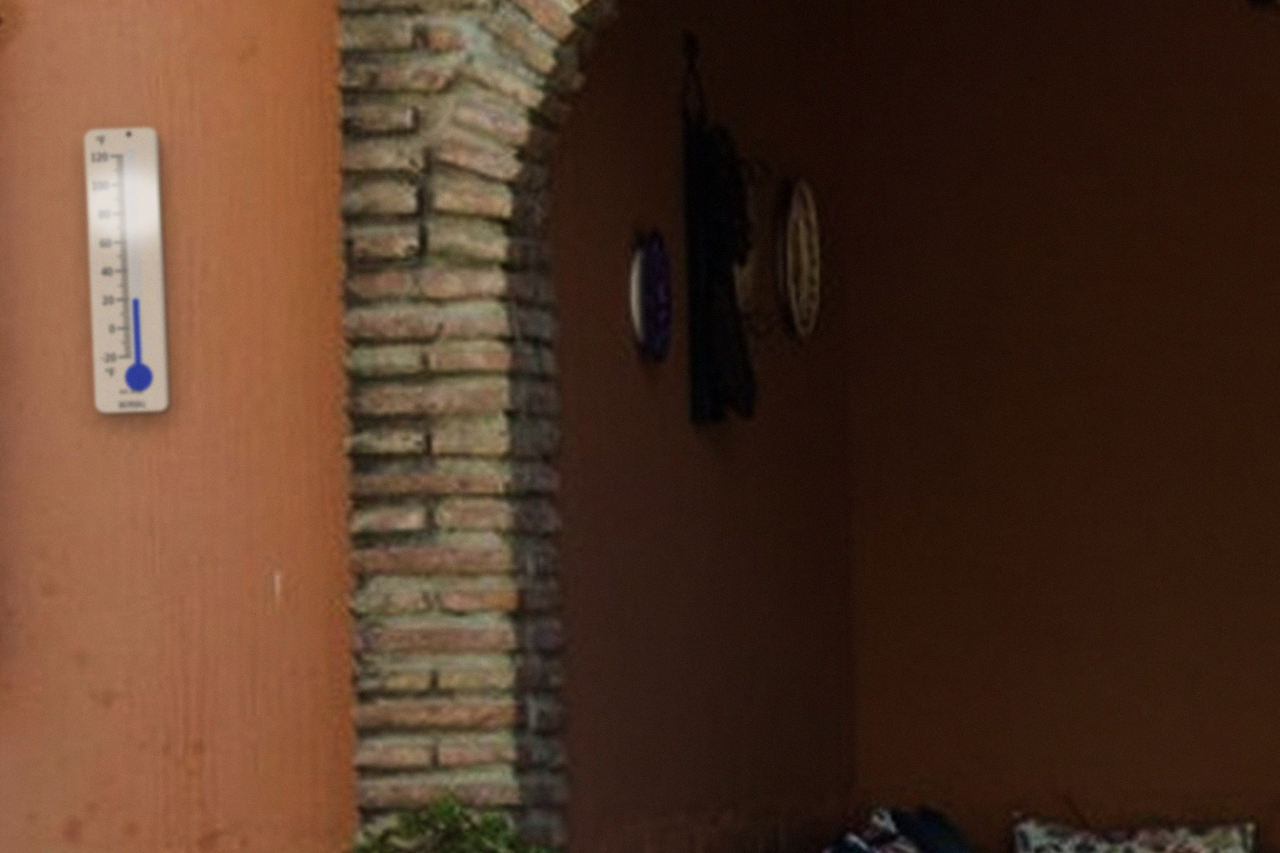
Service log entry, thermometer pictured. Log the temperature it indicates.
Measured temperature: 20 °F
